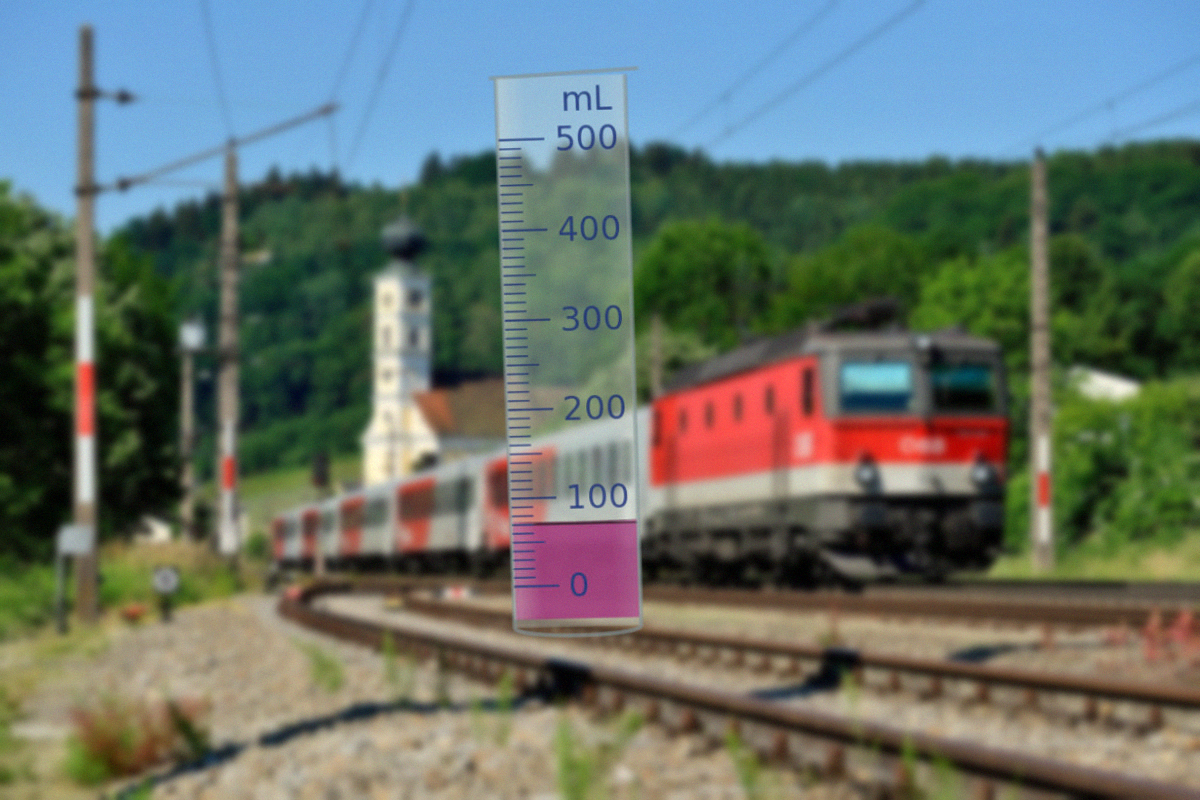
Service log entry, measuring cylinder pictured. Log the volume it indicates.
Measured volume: 70 mL
